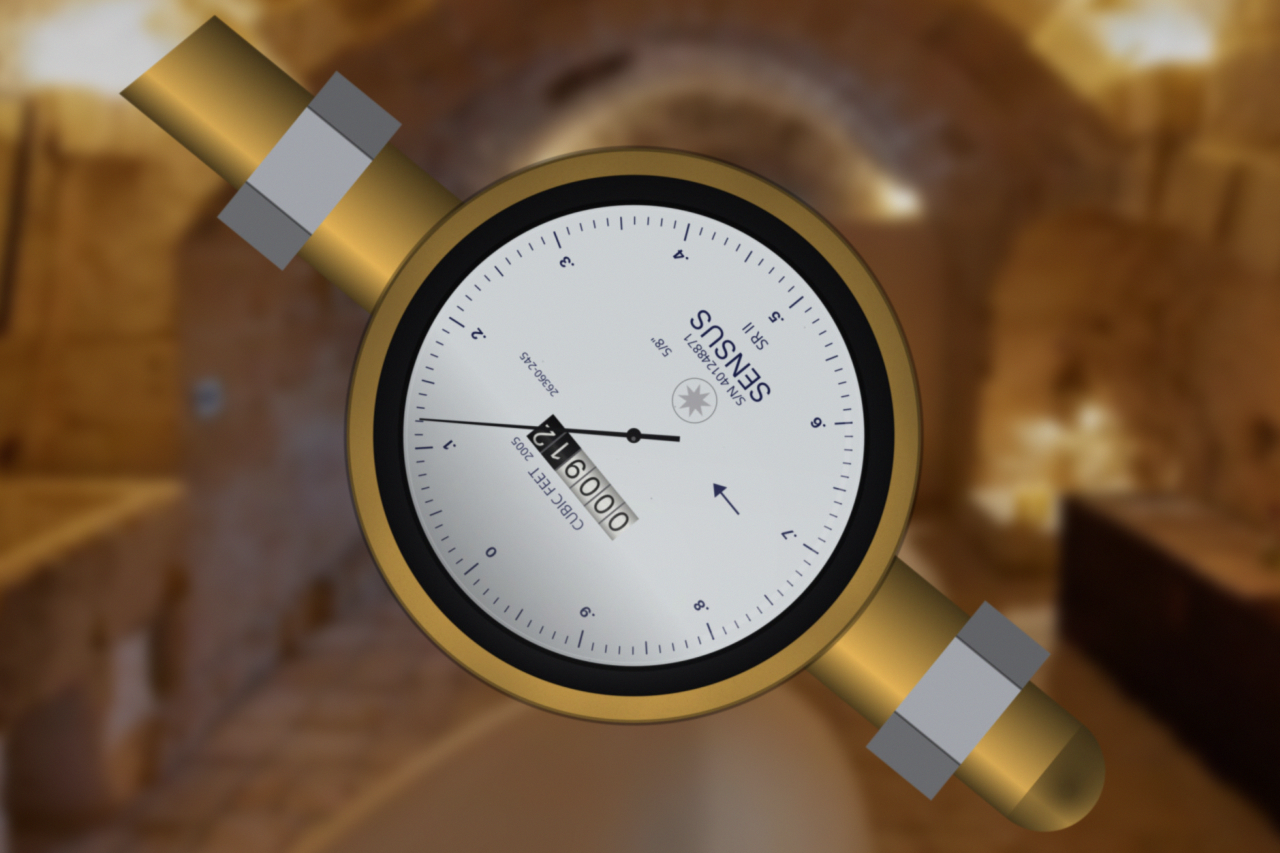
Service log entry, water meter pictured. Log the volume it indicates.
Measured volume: 912.12 ft³
